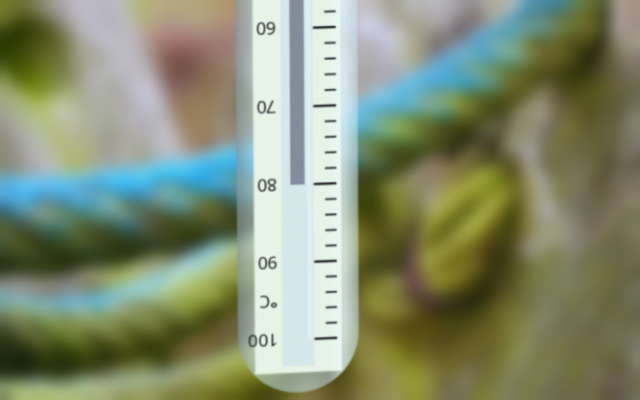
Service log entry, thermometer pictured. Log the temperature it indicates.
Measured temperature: 80 °C
